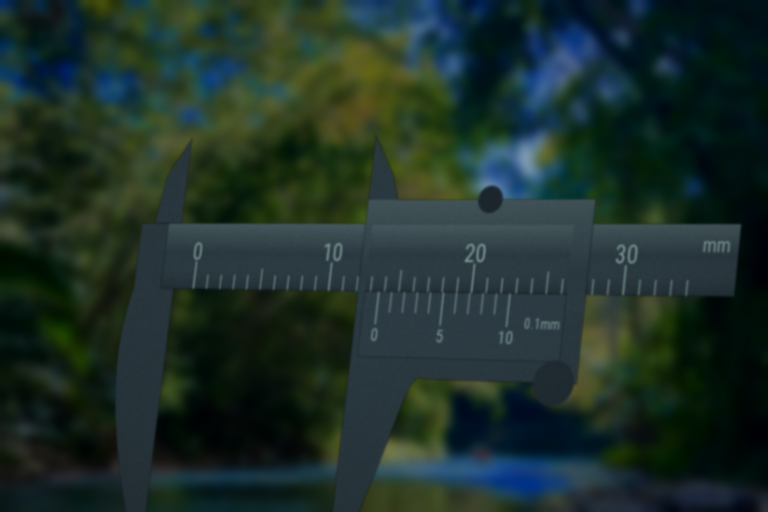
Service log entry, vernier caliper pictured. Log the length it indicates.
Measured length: 13.6 mm
